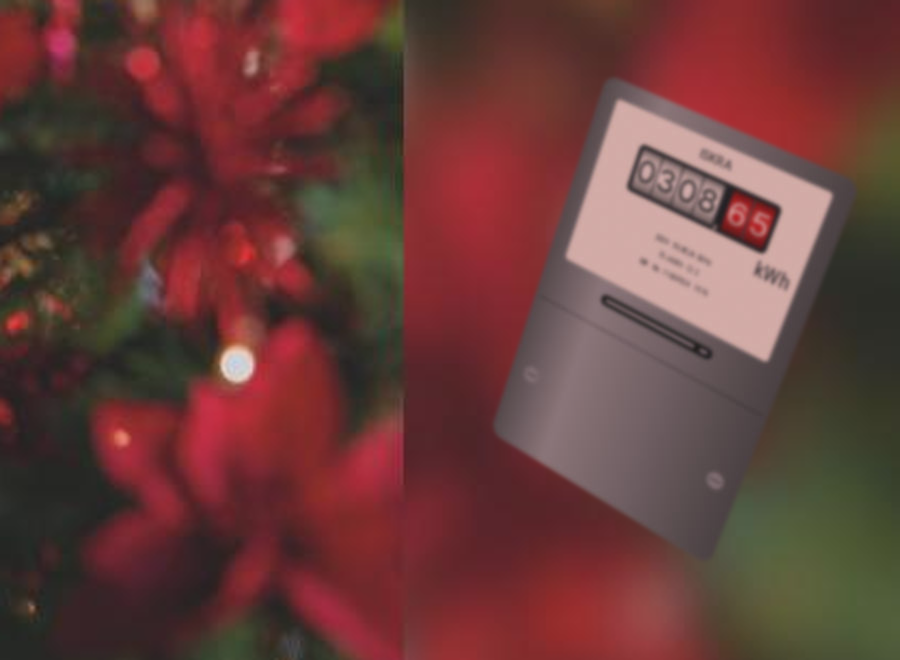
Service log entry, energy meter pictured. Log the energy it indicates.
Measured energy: 308.65 kWh
